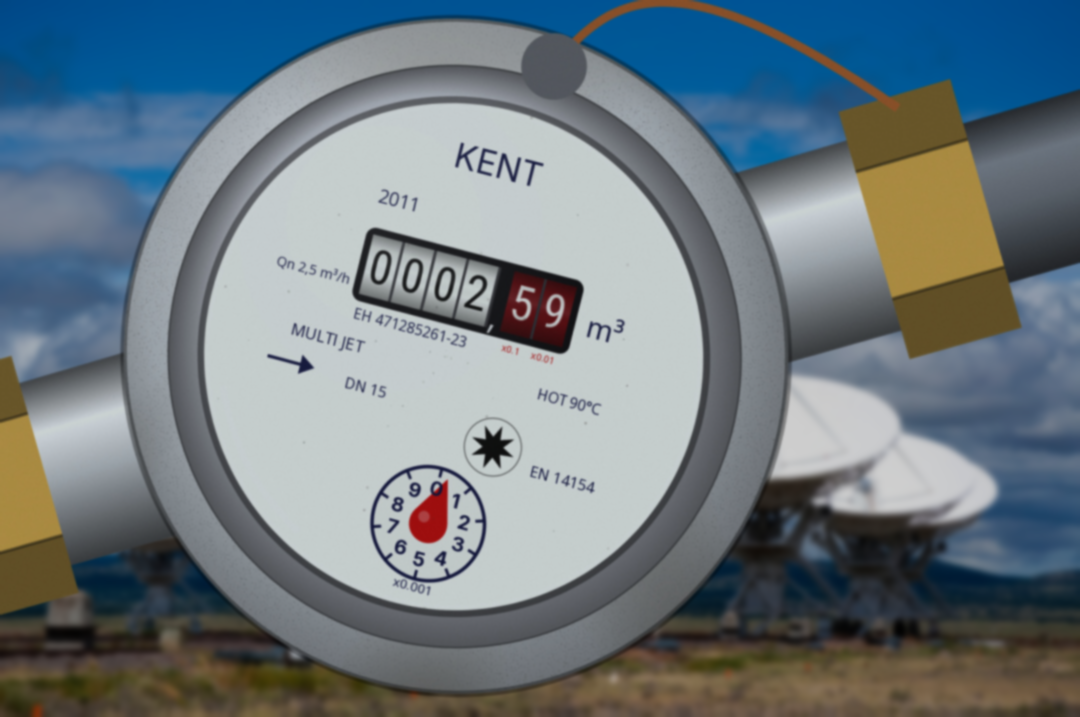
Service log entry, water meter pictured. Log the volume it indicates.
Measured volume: 2.590 m³
